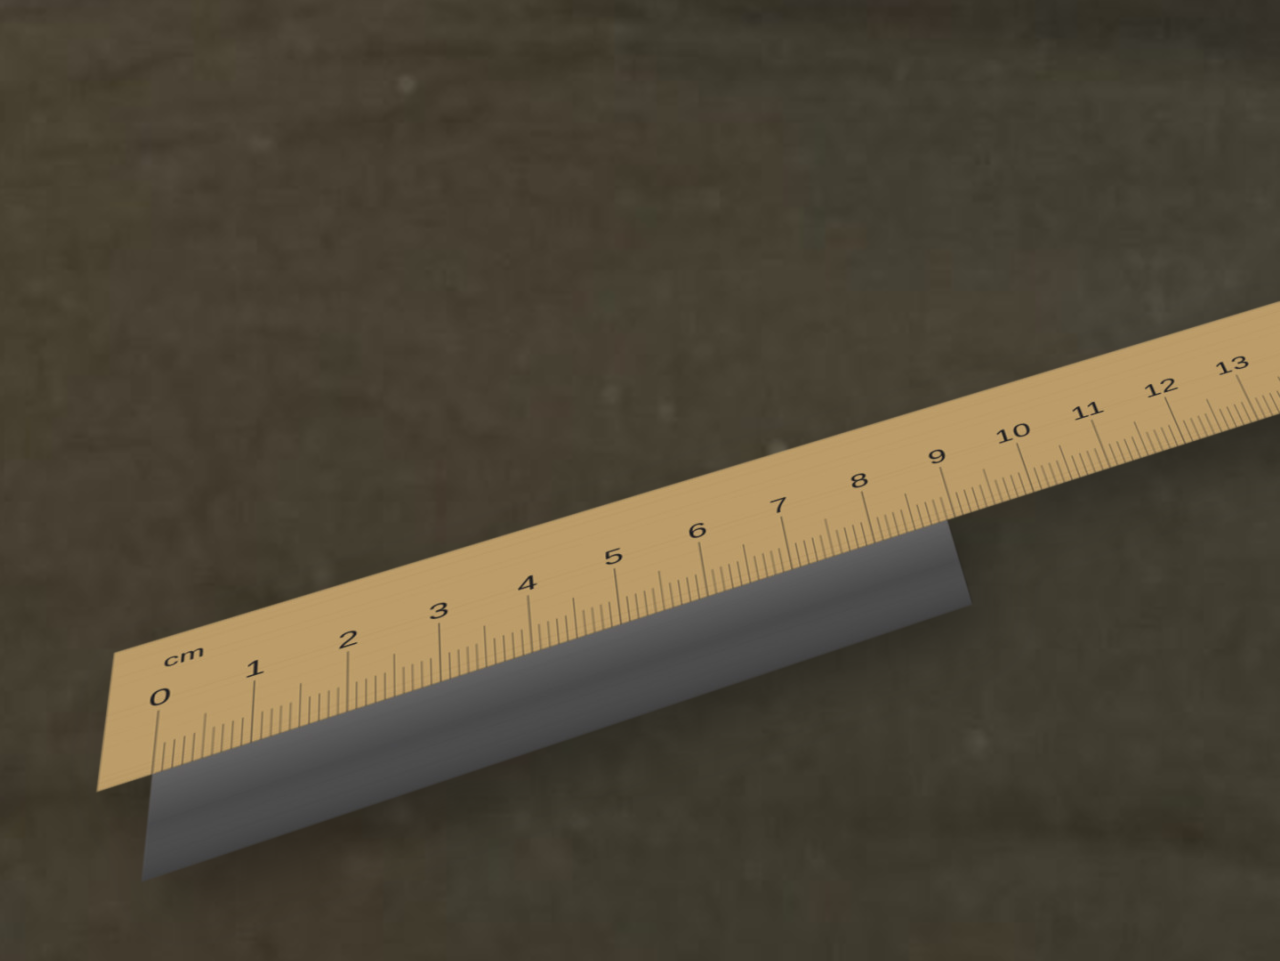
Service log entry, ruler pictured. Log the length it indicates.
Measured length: 8.9 cm
